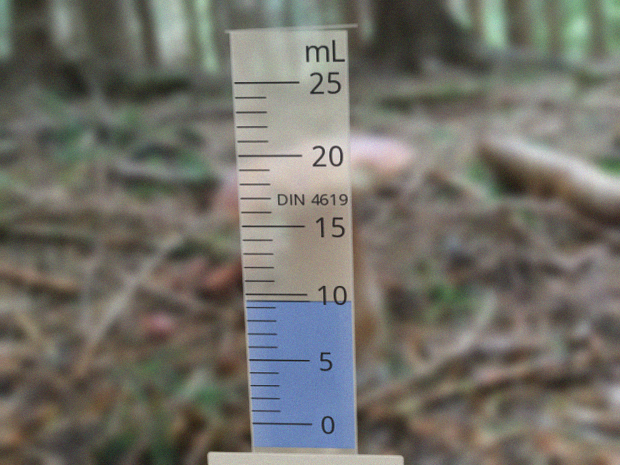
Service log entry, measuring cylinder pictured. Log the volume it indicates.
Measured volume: 9.5 mL
